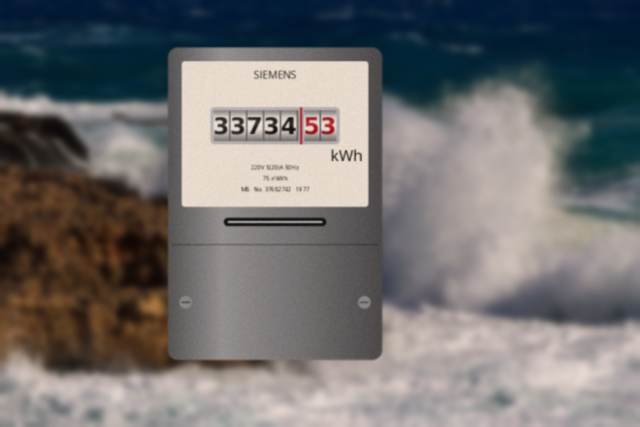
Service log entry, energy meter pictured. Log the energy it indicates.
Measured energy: 33734.53 kWh
